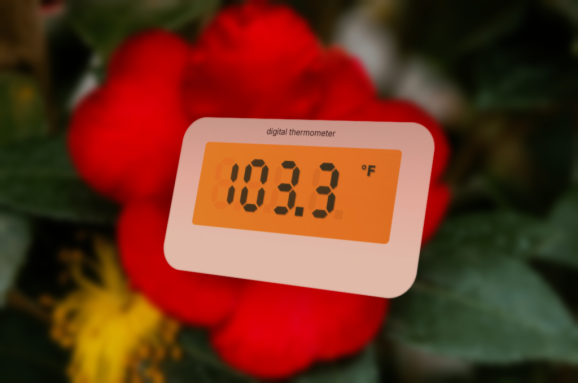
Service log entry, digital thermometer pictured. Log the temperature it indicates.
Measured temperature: 103.3 °F
